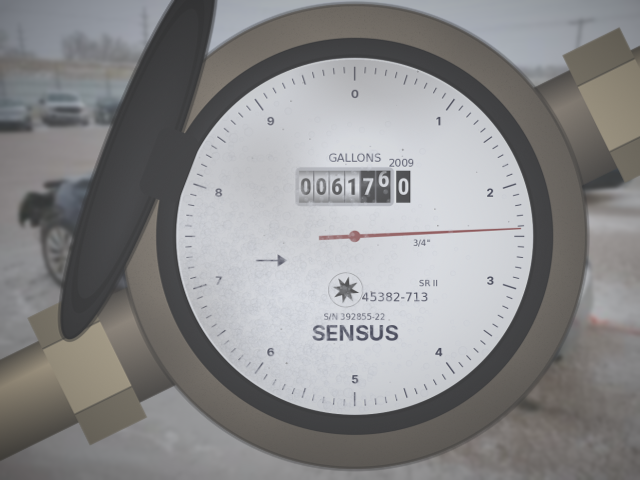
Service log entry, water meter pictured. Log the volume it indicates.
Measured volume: 61762.4 gal
